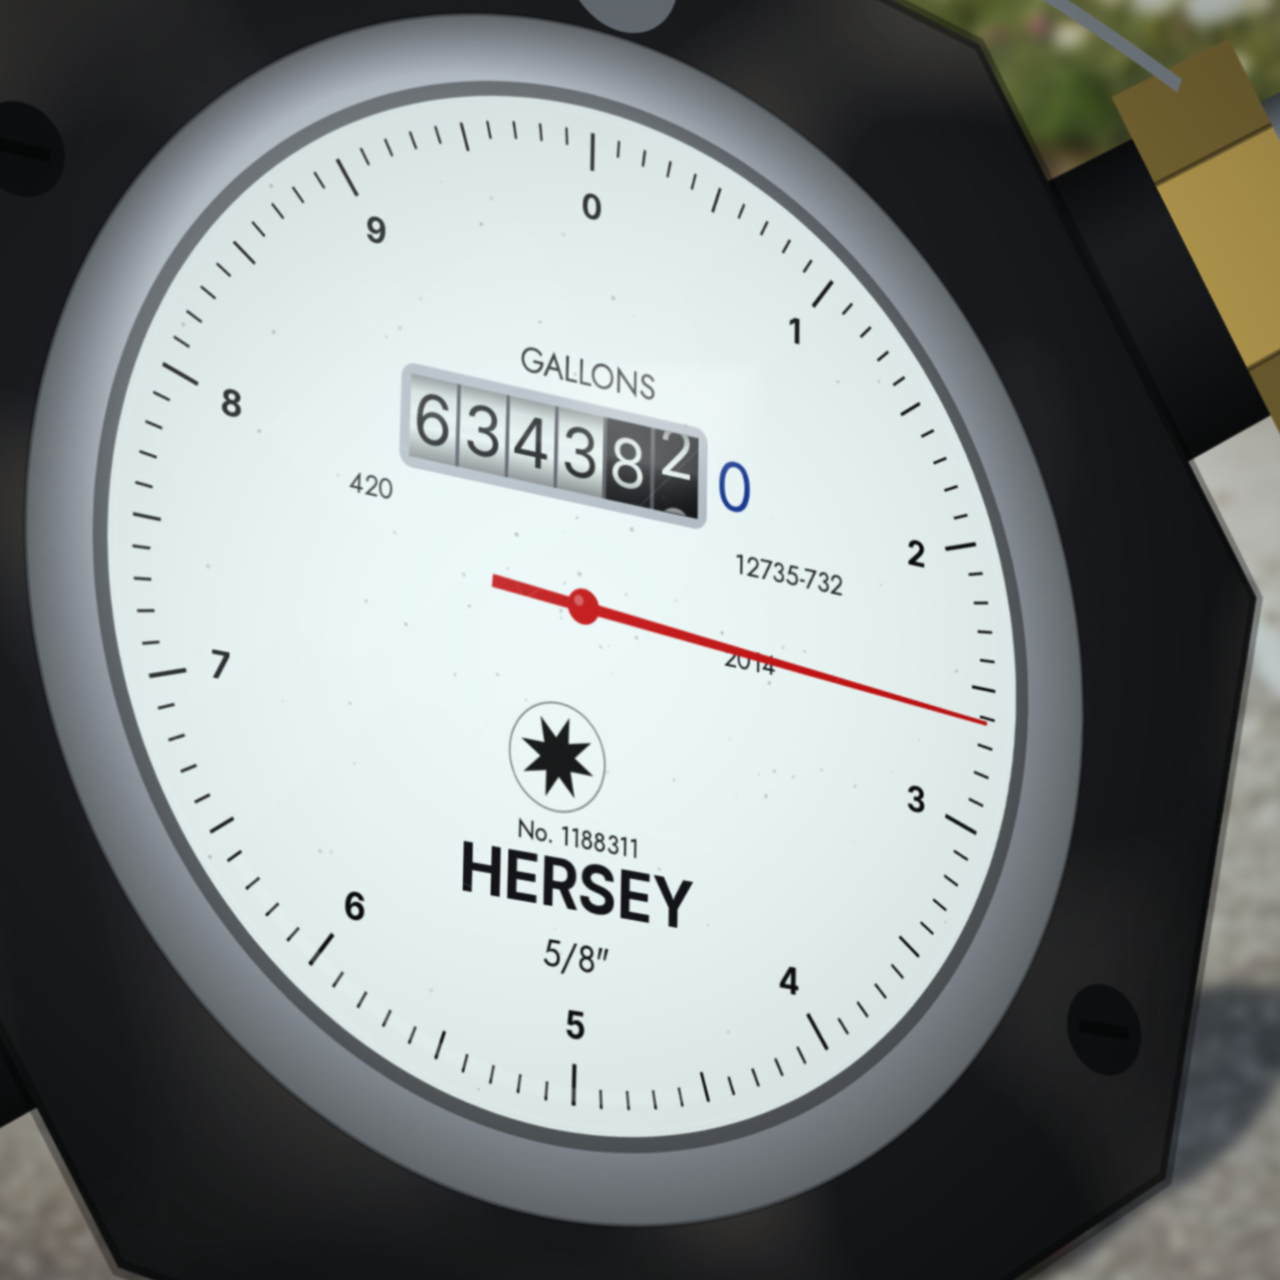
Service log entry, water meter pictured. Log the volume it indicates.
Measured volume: 6343822.6 gal
